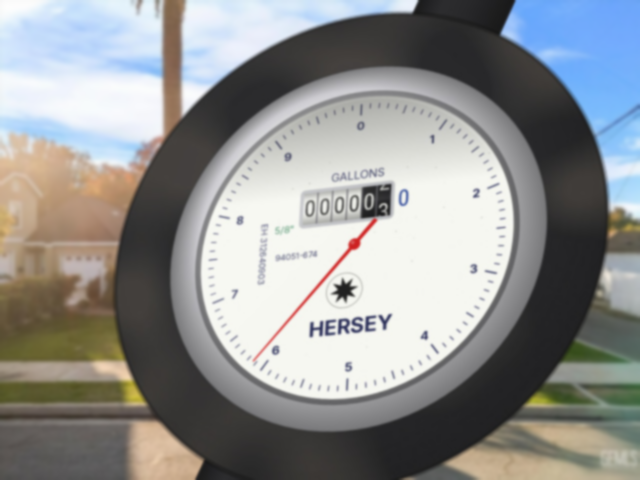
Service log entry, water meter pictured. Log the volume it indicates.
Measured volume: 26.1 gal
